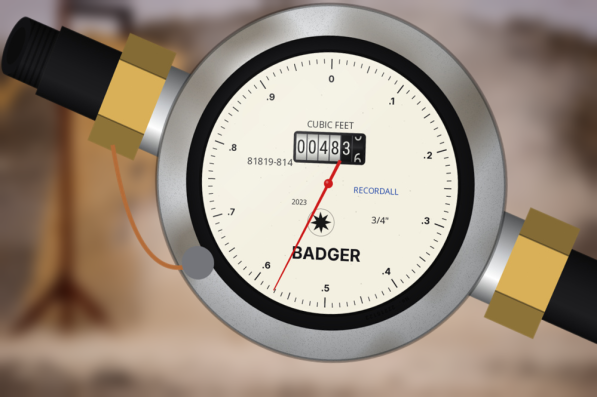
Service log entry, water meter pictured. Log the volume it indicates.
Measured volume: 4835.57 ft³
